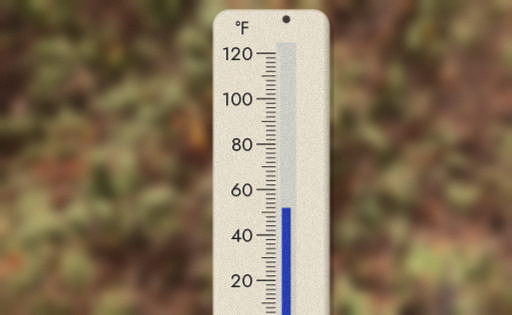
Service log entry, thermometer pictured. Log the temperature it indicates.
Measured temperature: 52 °F
